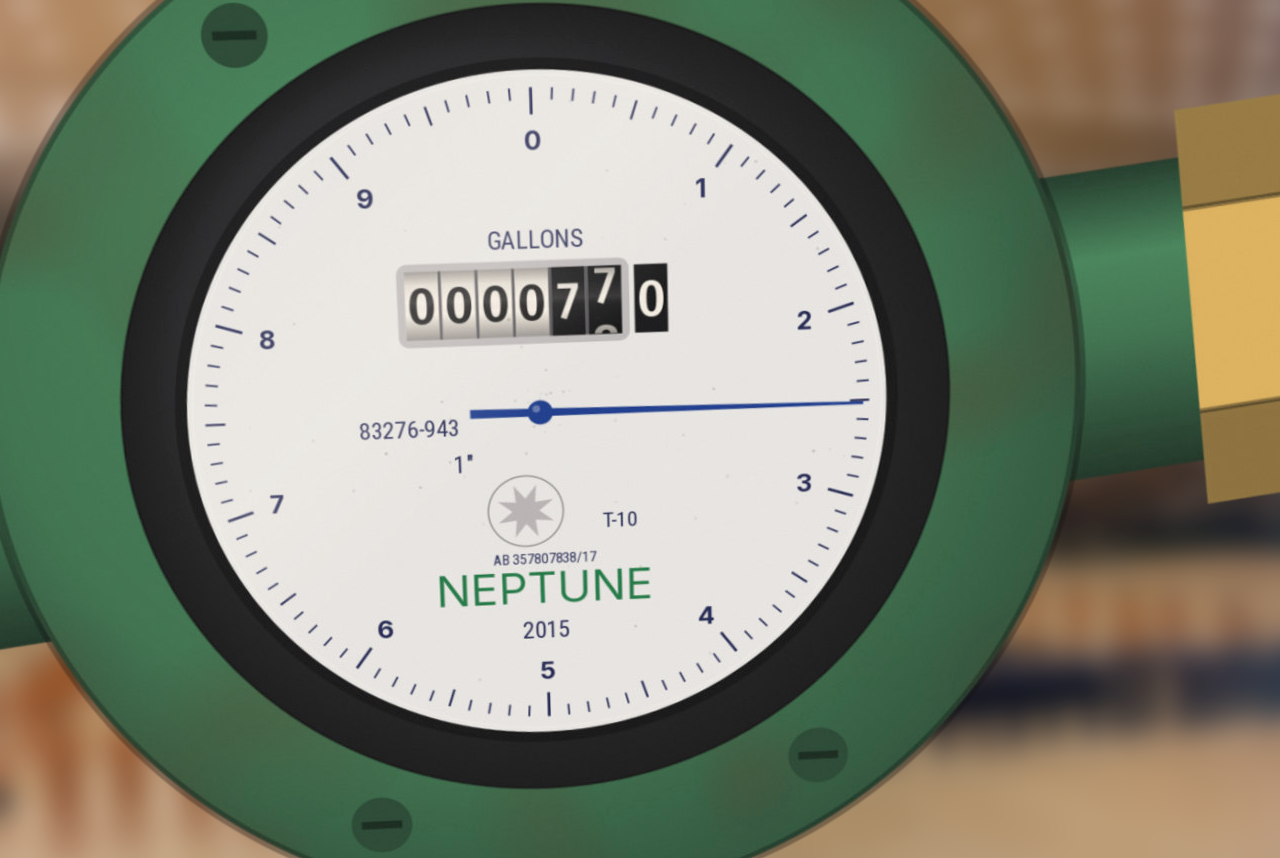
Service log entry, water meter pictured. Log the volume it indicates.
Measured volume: 772.5 gal
